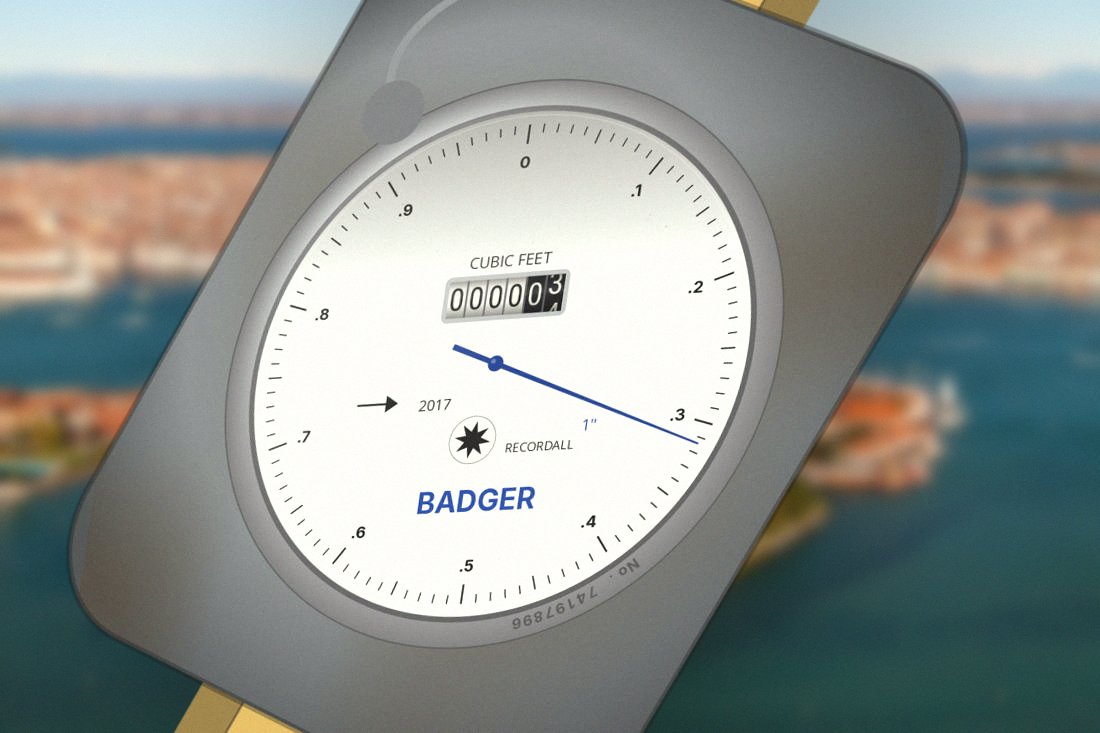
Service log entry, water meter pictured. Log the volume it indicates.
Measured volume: 3.31 ft³
